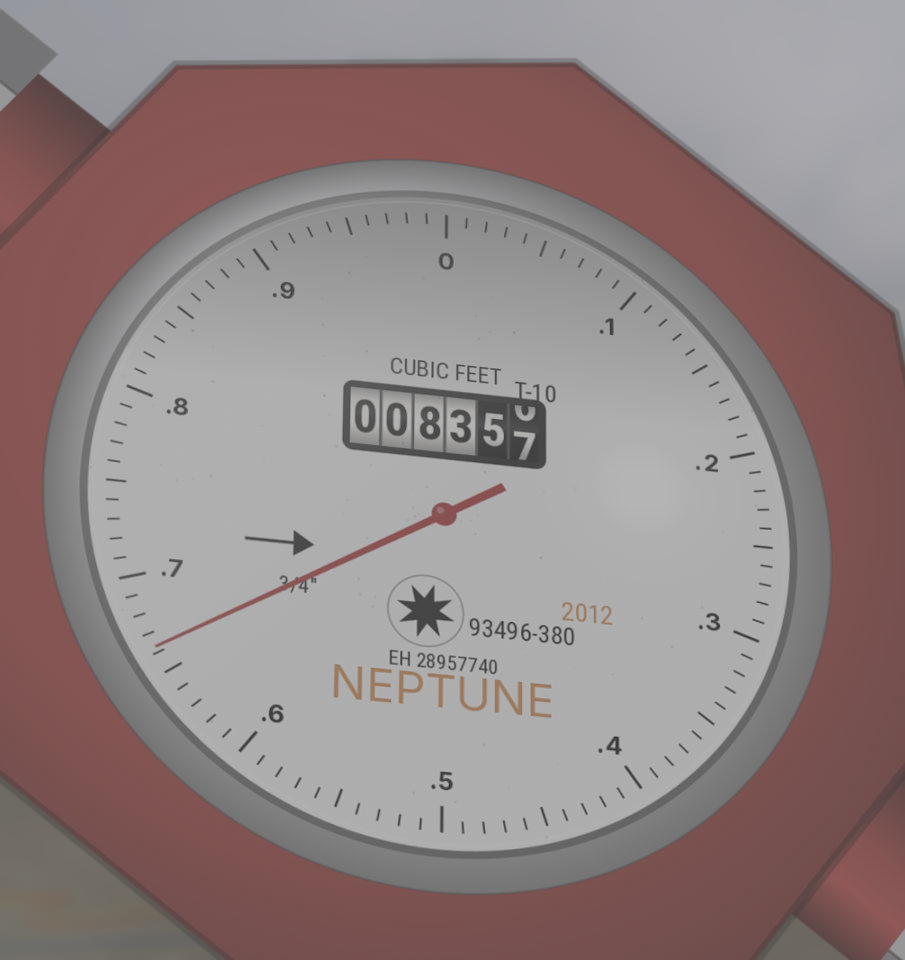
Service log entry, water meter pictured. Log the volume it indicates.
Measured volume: 8356.66 ft³
